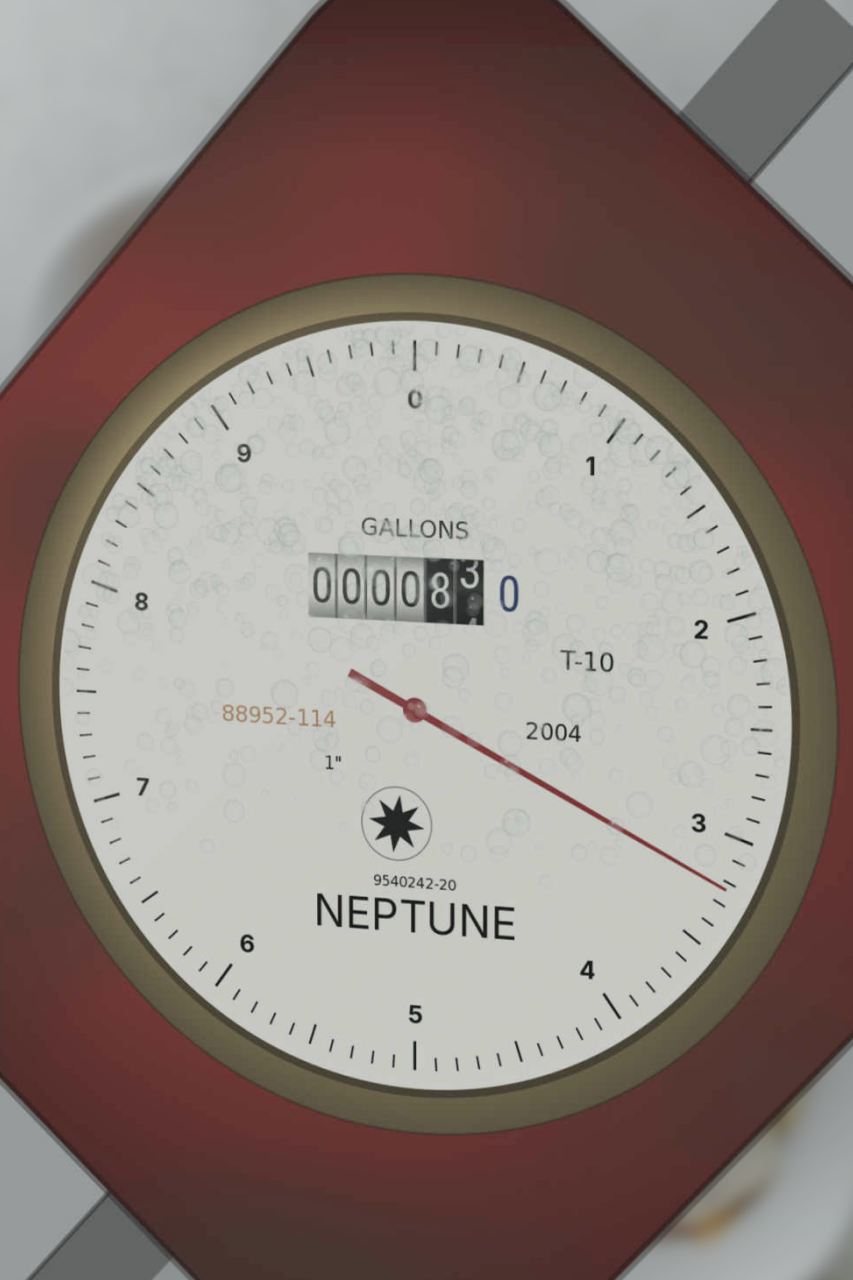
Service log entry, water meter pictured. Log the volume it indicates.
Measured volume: 833.2 gal
